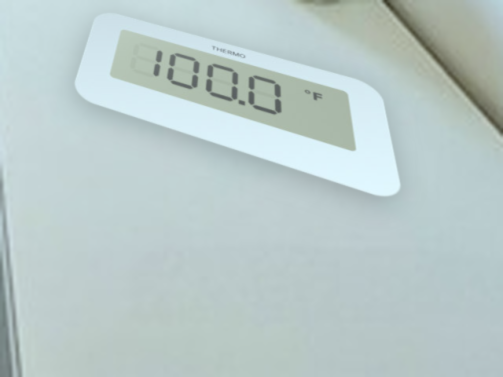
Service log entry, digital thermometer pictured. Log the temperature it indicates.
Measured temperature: 100.0 °F
